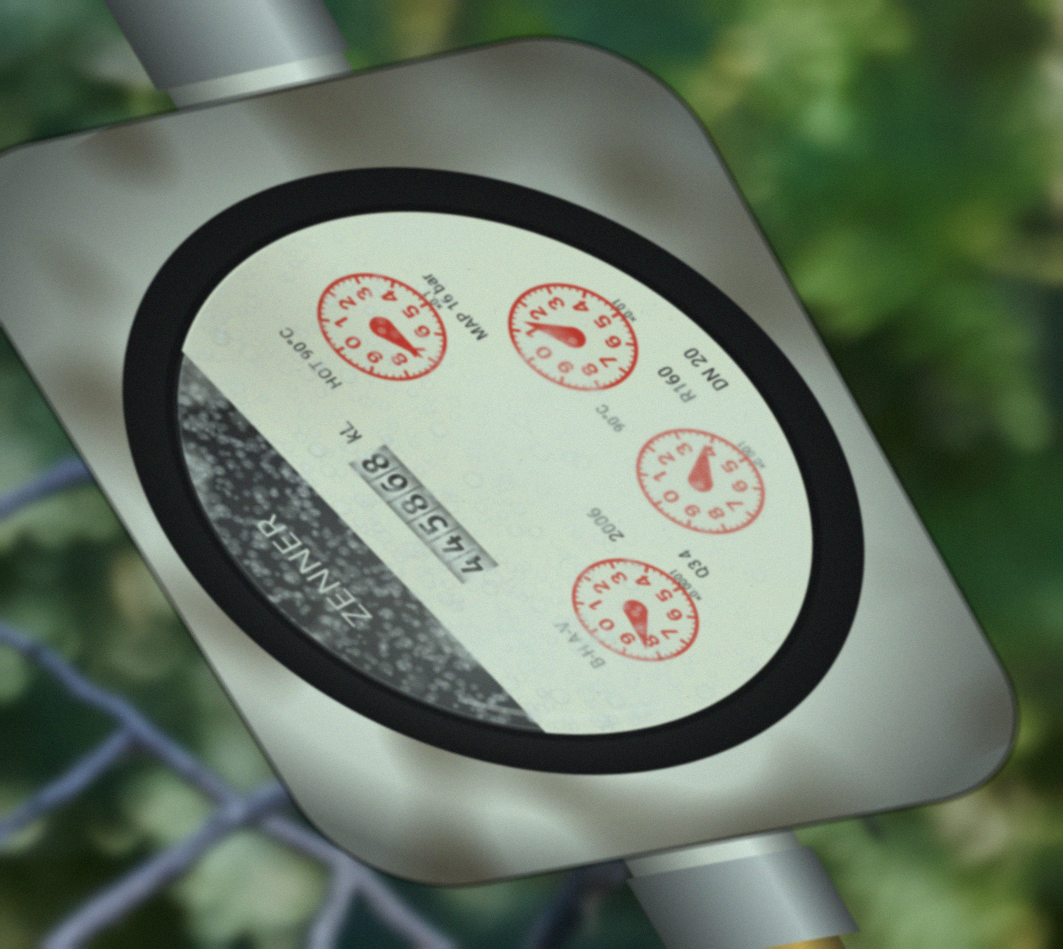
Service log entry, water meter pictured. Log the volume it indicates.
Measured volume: 445868.7138 kL
